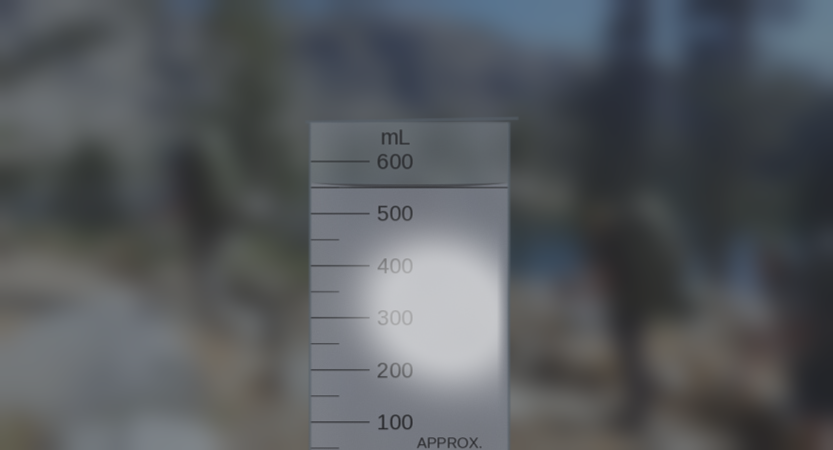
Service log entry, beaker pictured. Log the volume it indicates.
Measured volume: 550 mL
